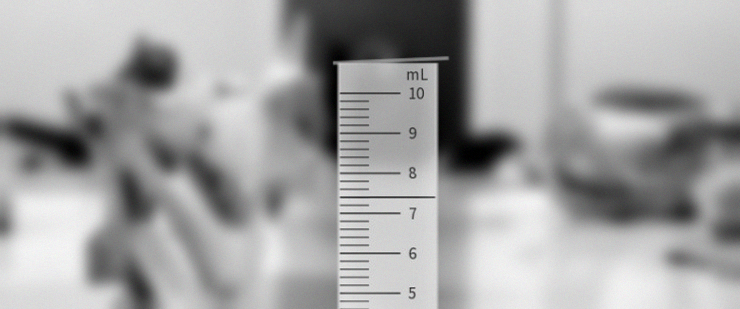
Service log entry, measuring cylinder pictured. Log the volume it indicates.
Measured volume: 7.4 mL
